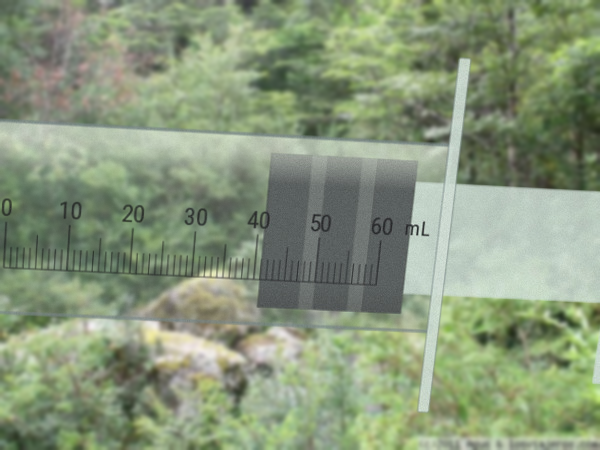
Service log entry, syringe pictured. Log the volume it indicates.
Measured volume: 41 mL
